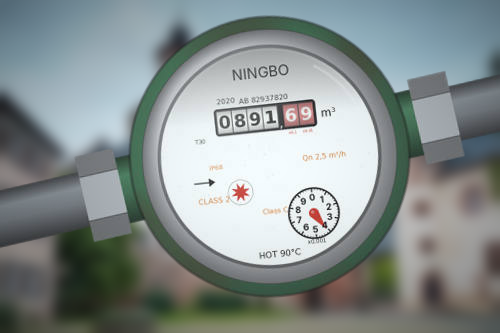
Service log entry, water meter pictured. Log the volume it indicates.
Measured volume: 891.694 m³
